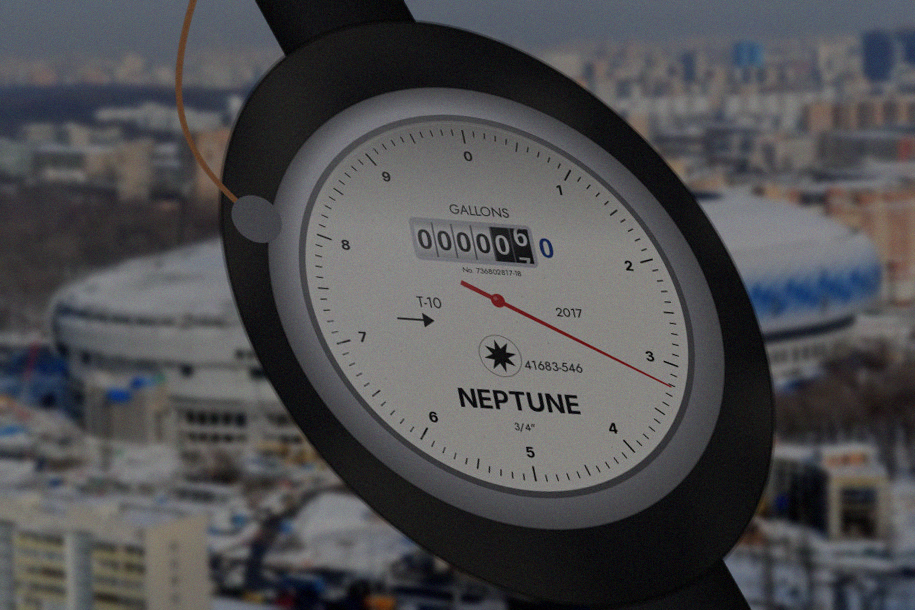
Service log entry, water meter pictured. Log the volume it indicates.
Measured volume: 63.2 gal
